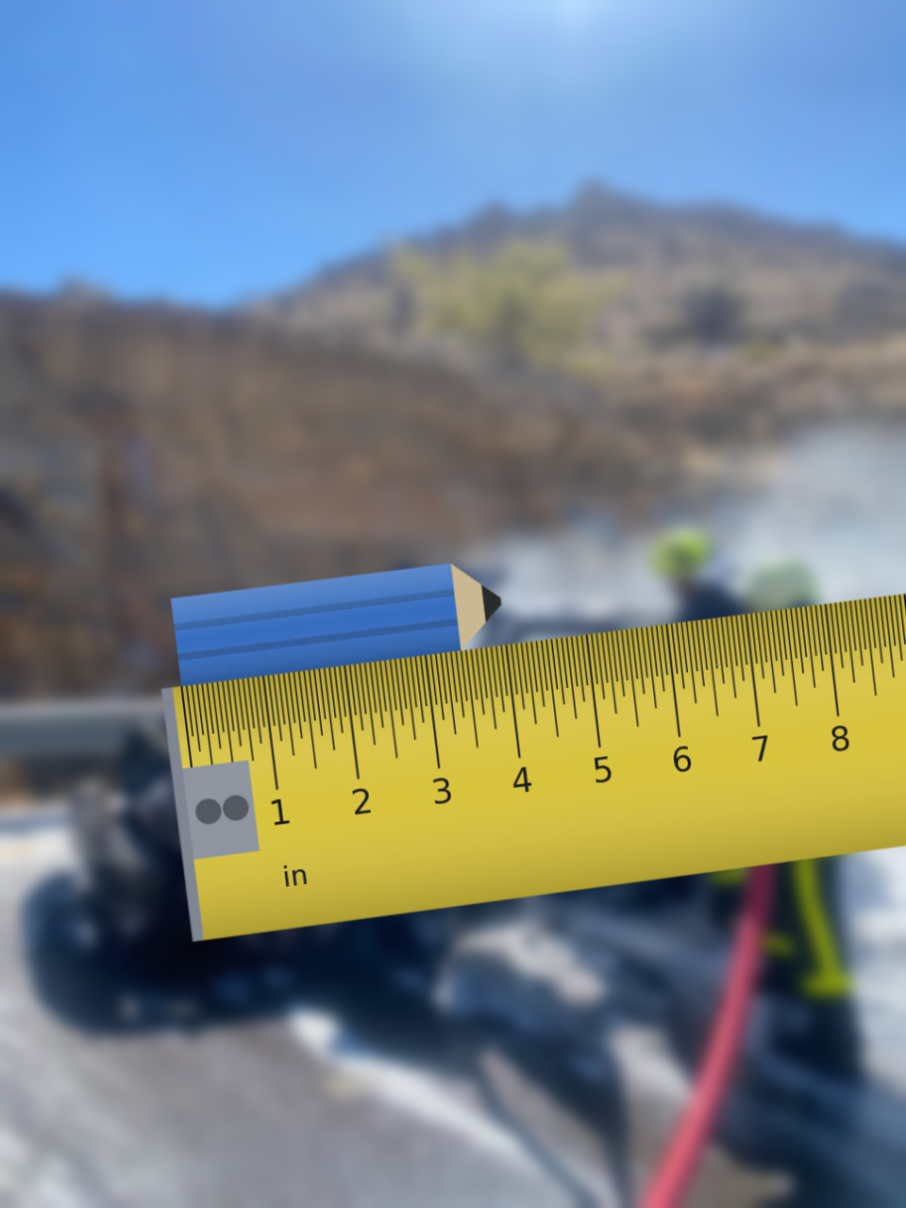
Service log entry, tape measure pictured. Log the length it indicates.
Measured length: 4 in
